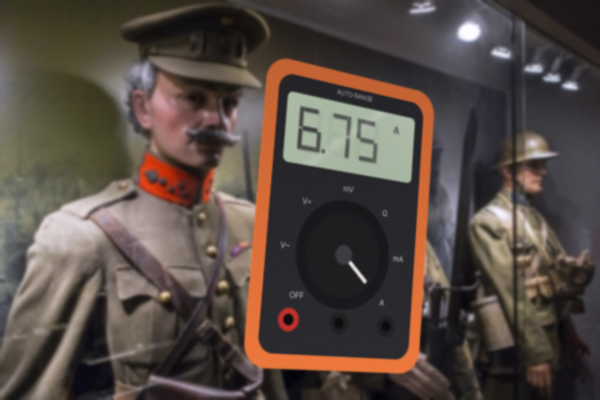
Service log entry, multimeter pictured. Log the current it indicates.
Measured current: 6.75 A
